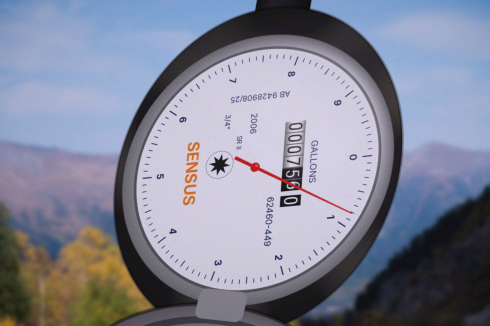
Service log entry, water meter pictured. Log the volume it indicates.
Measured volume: 7560.8 gal
